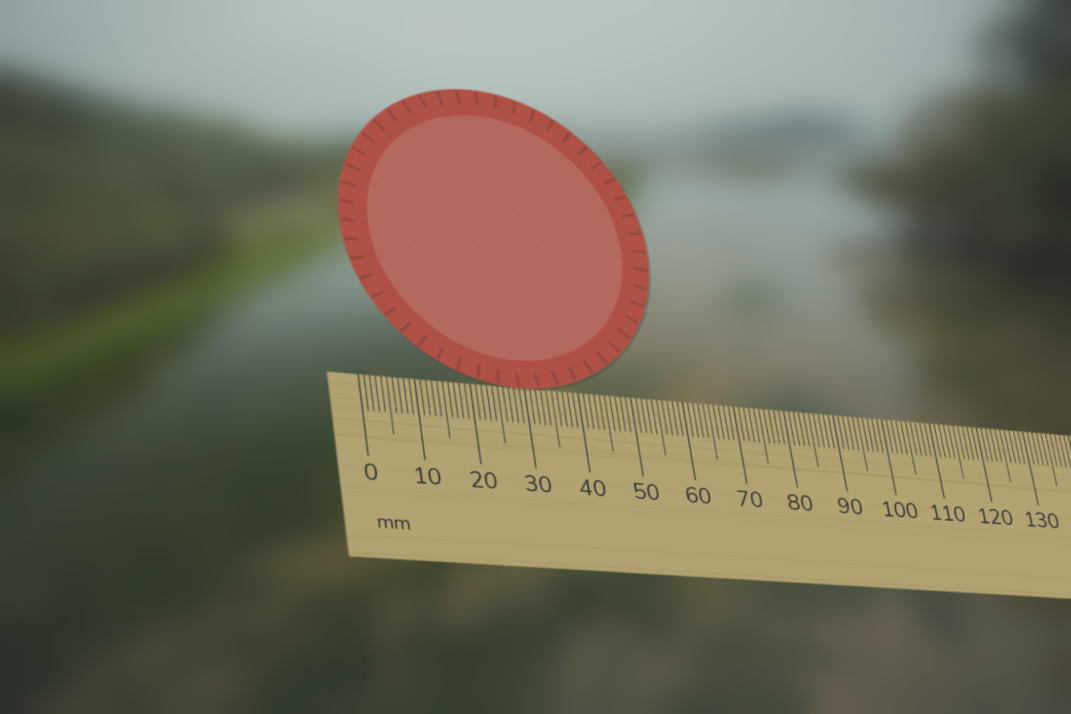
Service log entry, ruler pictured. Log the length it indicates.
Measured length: 58 mm
